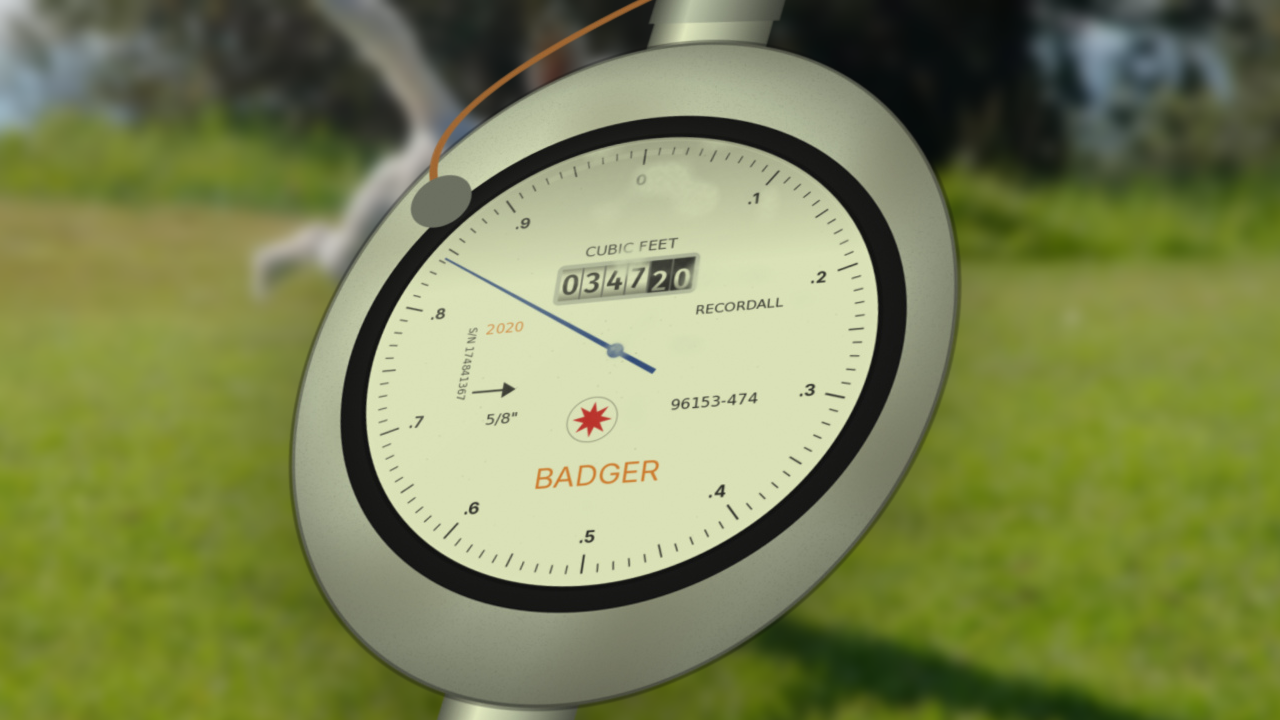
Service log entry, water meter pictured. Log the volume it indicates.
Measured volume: 34719.84 ft³
